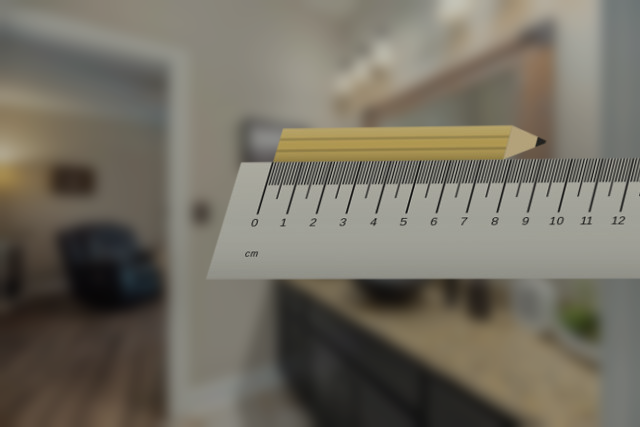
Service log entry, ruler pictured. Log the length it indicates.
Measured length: 9 cm
